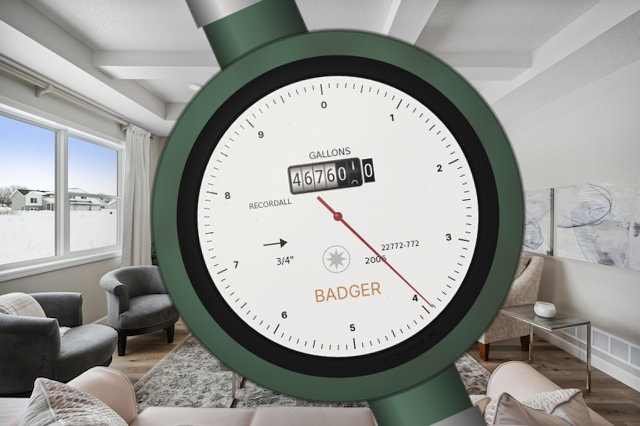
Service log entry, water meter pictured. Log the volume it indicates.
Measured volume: 4676013.9 gal
